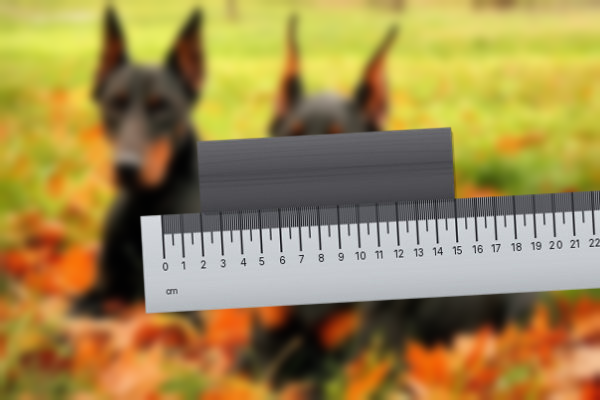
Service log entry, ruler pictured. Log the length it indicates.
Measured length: 13 cm
